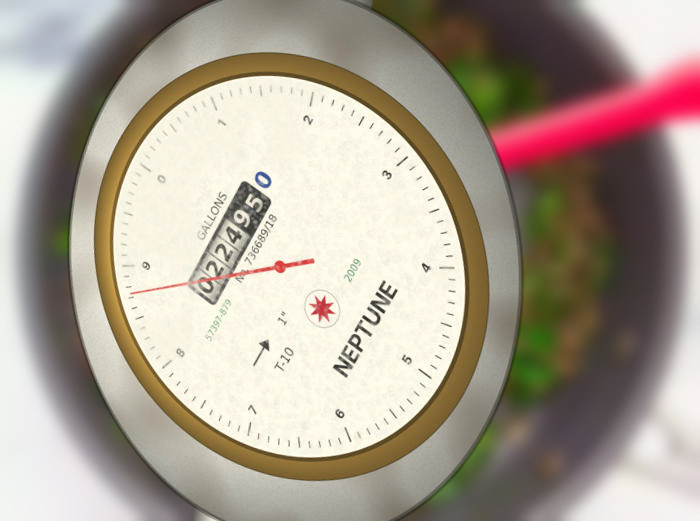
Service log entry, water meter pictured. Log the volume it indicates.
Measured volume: 224948.7 gal
